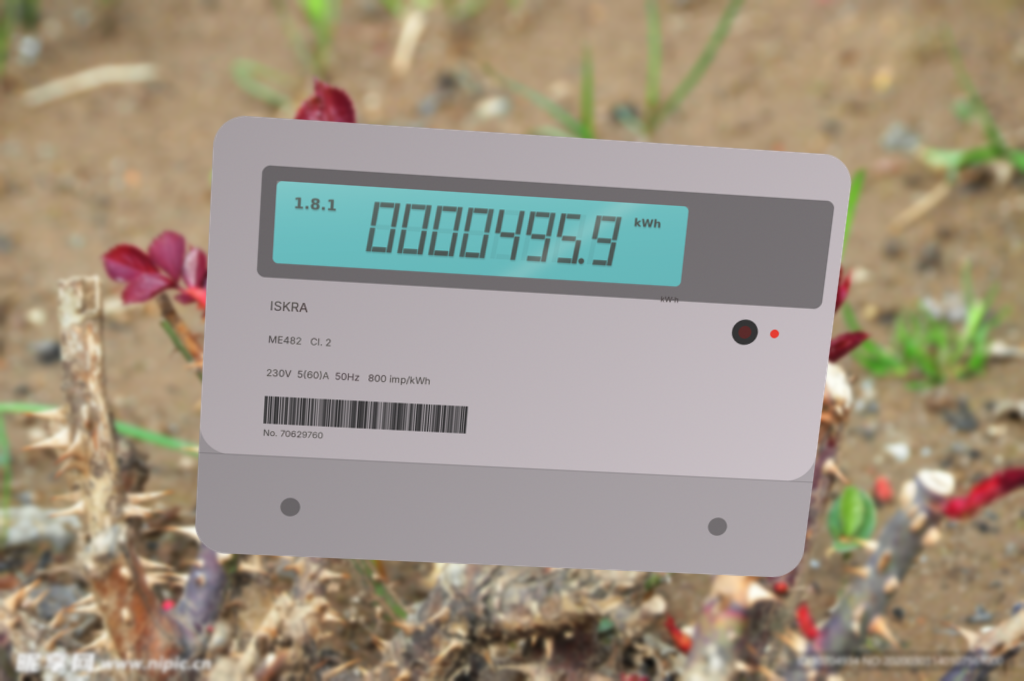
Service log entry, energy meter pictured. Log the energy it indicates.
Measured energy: 495.9 kWh
